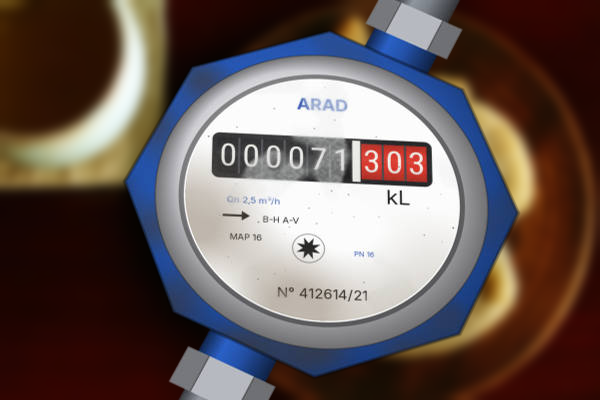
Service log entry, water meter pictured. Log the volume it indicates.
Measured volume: 71.303 kL
